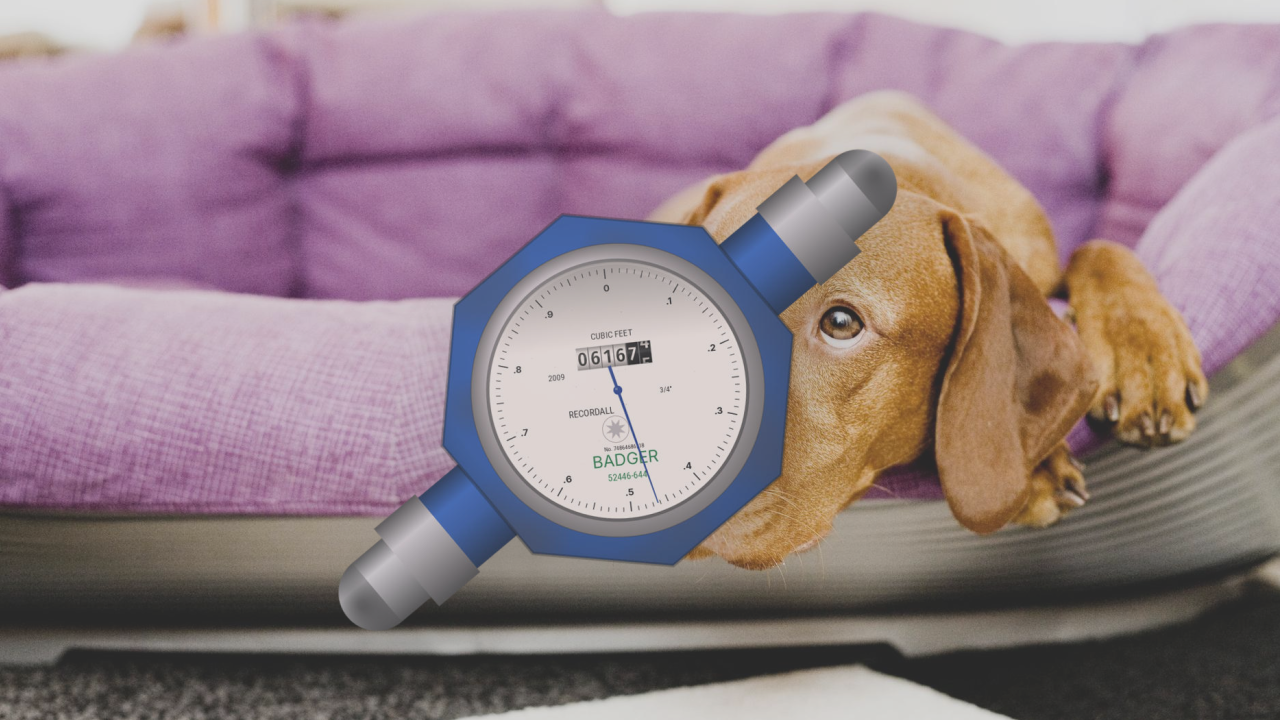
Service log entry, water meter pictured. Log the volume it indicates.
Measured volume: 61674.46 ft³
